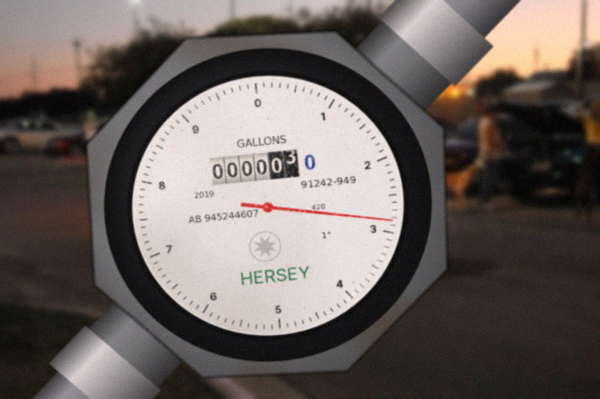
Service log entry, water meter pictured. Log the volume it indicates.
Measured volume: 32.8 gal
